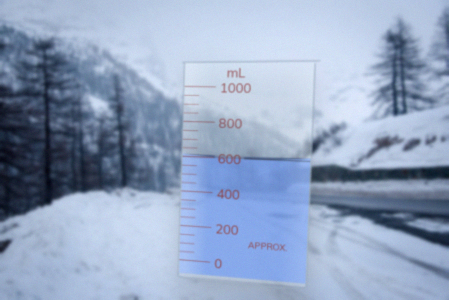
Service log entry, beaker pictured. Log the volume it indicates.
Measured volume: 600 mL
